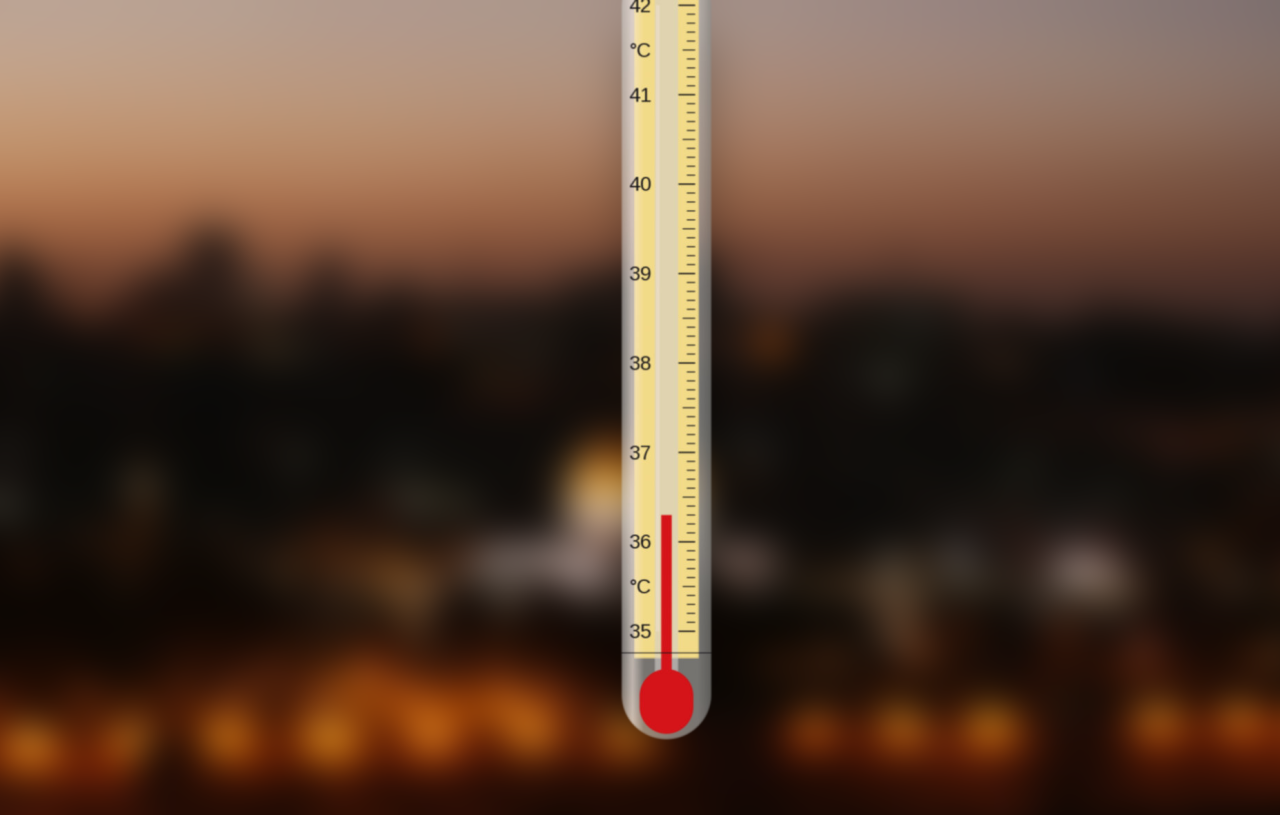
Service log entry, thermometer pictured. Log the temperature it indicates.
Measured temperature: 36.3 °C
